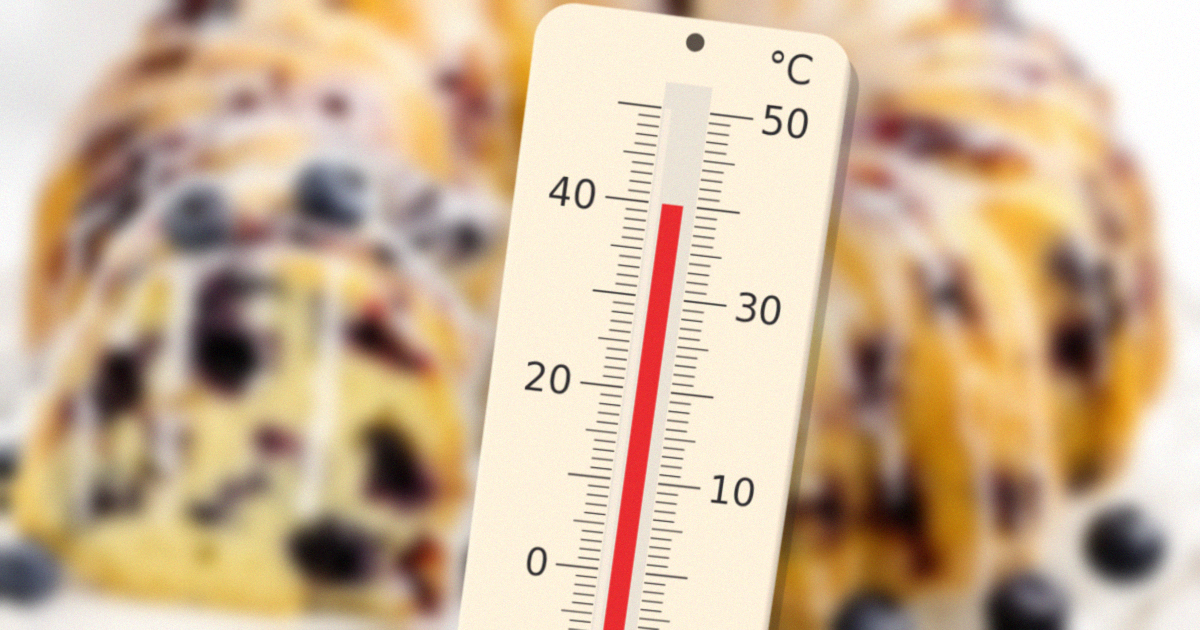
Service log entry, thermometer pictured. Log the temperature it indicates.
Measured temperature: 40 °C
